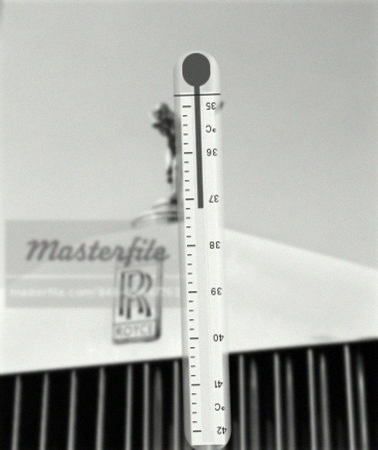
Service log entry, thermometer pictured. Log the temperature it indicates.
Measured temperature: 37.2 °C
